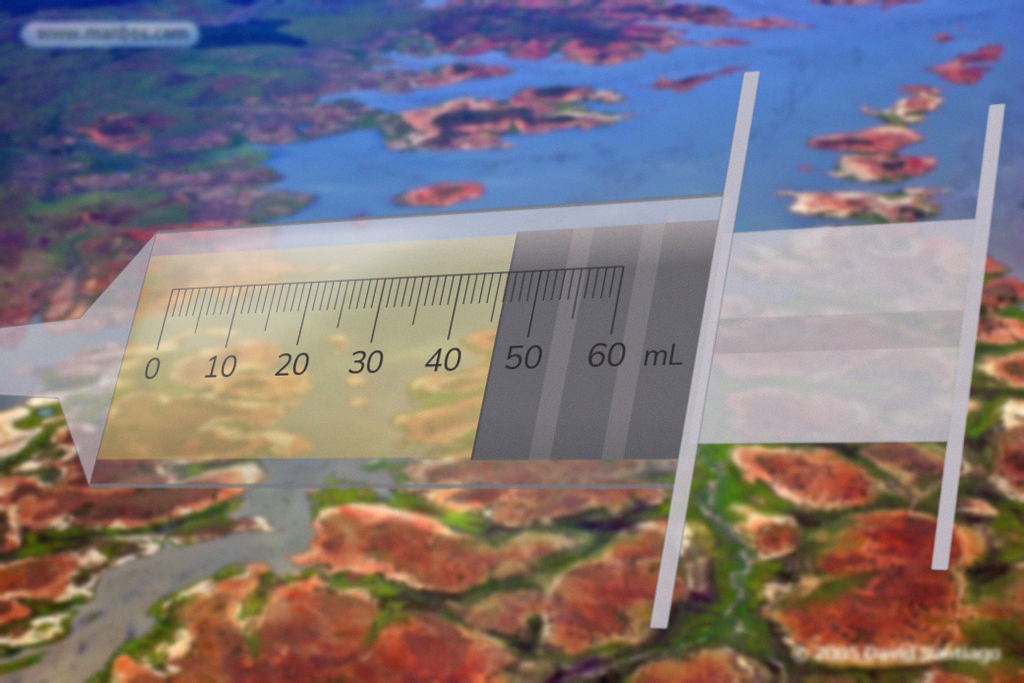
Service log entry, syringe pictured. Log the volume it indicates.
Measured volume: 46 mL
